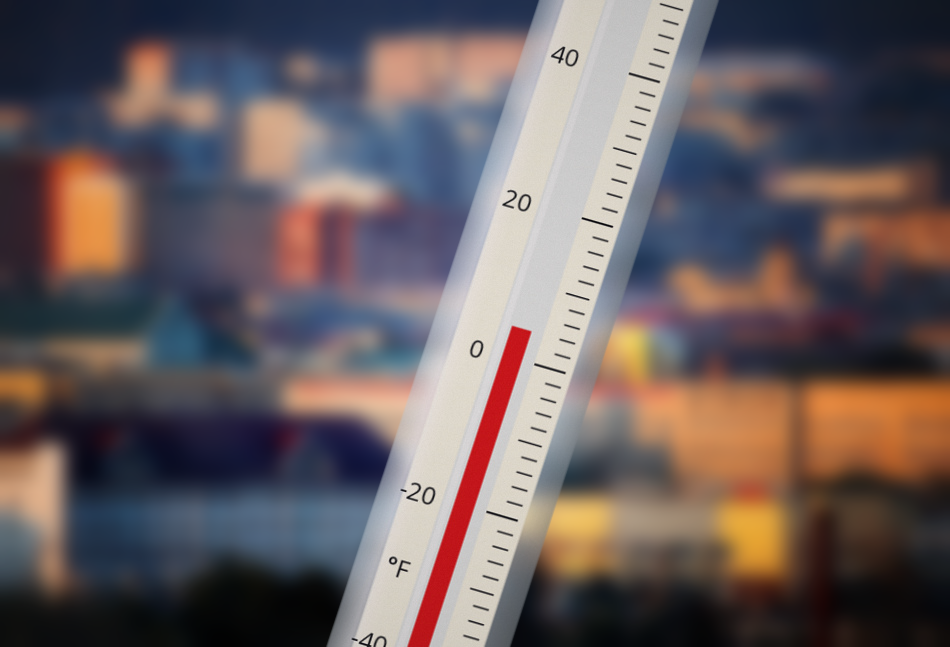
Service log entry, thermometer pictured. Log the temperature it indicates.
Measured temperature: 4 °F
